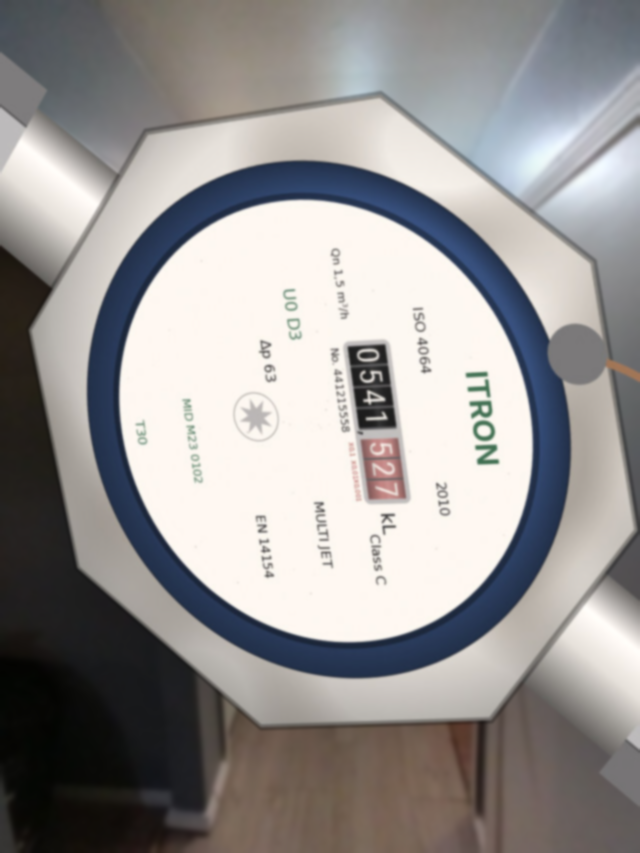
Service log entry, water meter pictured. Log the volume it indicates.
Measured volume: 541.527 kL
